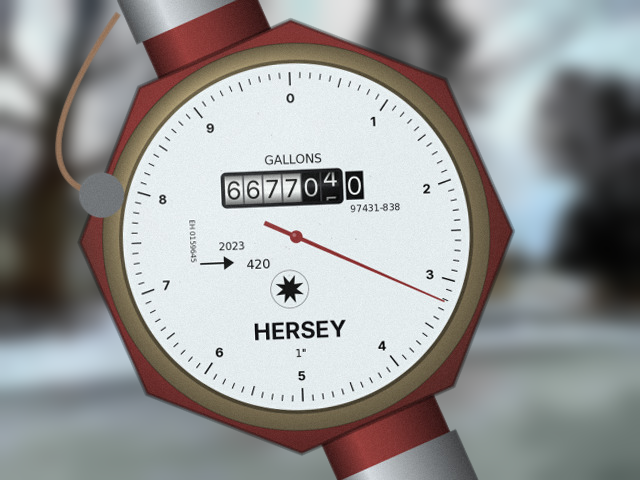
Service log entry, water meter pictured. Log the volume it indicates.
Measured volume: 6677043.2 gal
